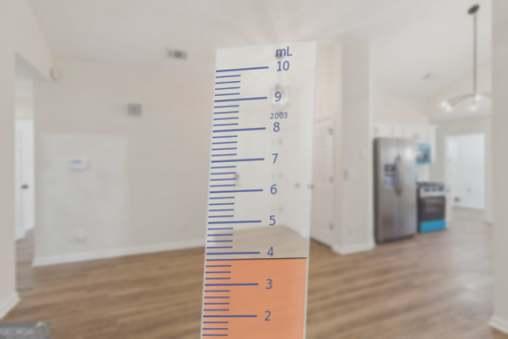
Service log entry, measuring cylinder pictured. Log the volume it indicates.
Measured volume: 3.8 mL
